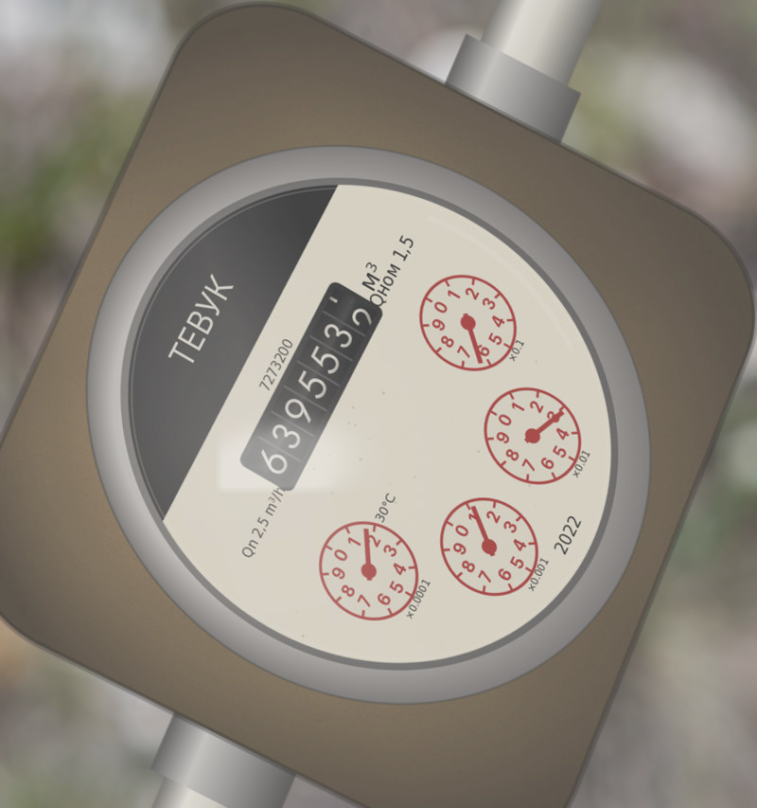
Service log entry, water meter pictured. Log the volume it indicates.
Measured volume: 6395531.6311 m³
